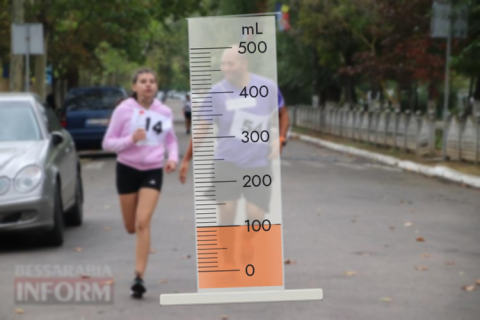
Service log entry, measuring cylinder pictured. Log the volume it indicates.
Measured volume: 100 mL
